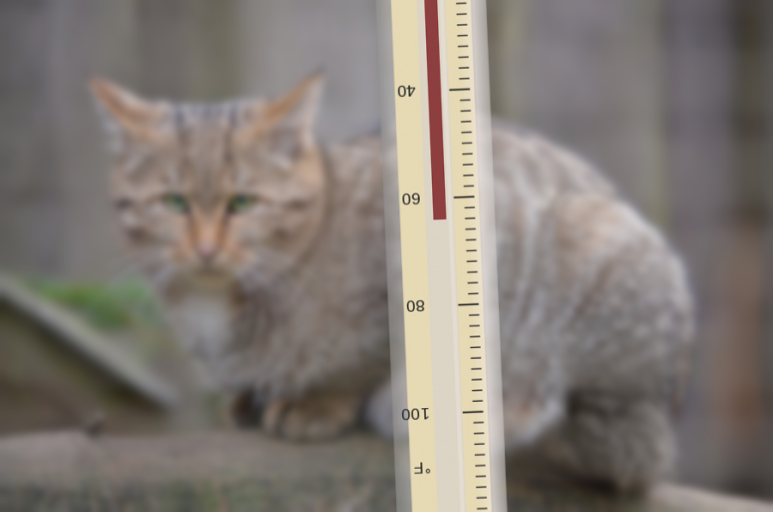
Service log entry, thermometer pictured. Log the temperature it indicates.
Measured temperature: 64 °F
